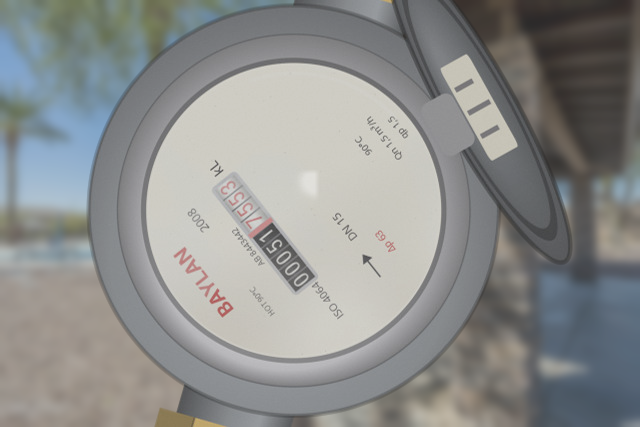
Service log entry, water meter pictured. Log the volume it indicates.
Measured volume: 51.7553 kL
